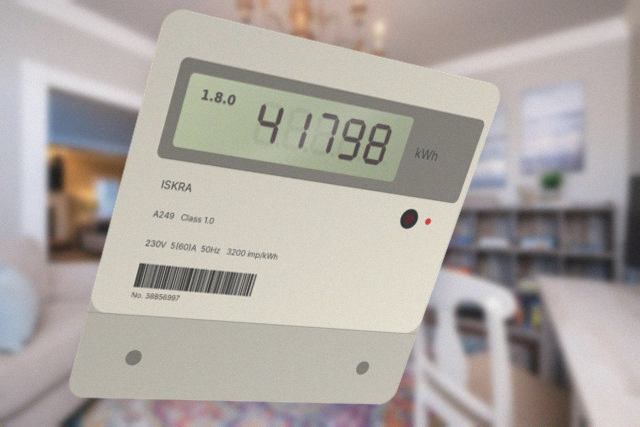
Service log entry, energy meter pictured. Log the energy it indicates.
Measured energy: 41798 kWh
